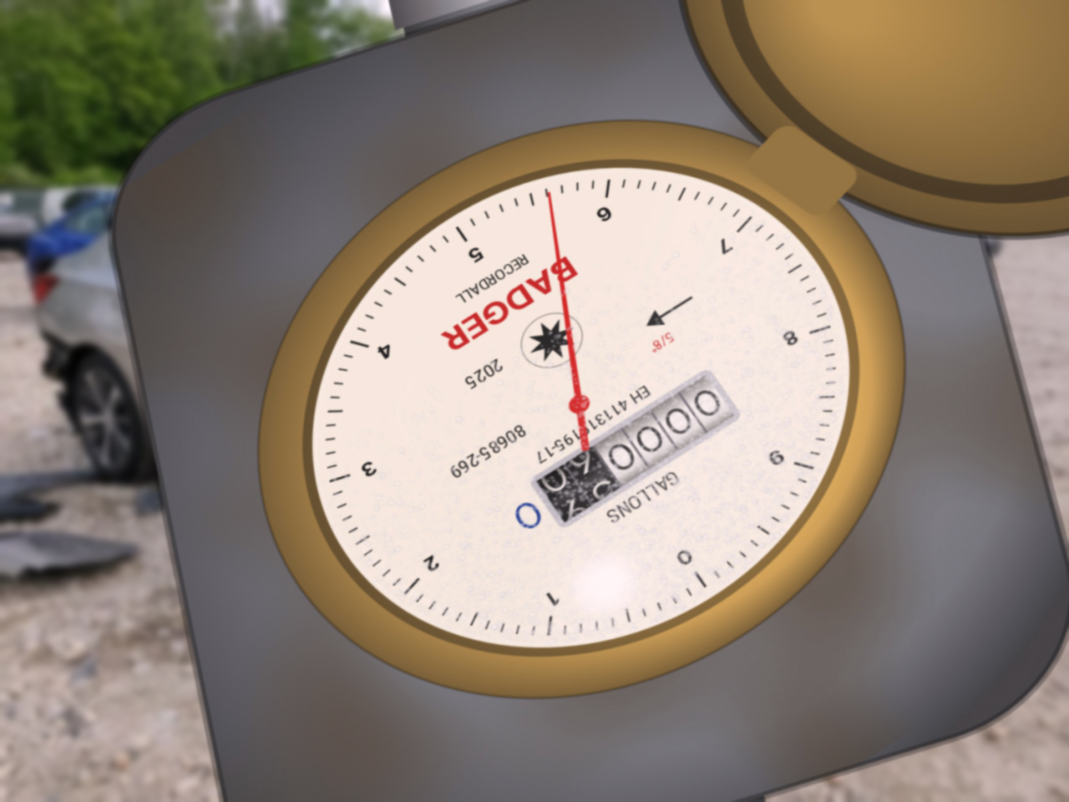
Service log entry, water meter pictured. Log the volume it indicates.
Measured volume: 595.6 gal
